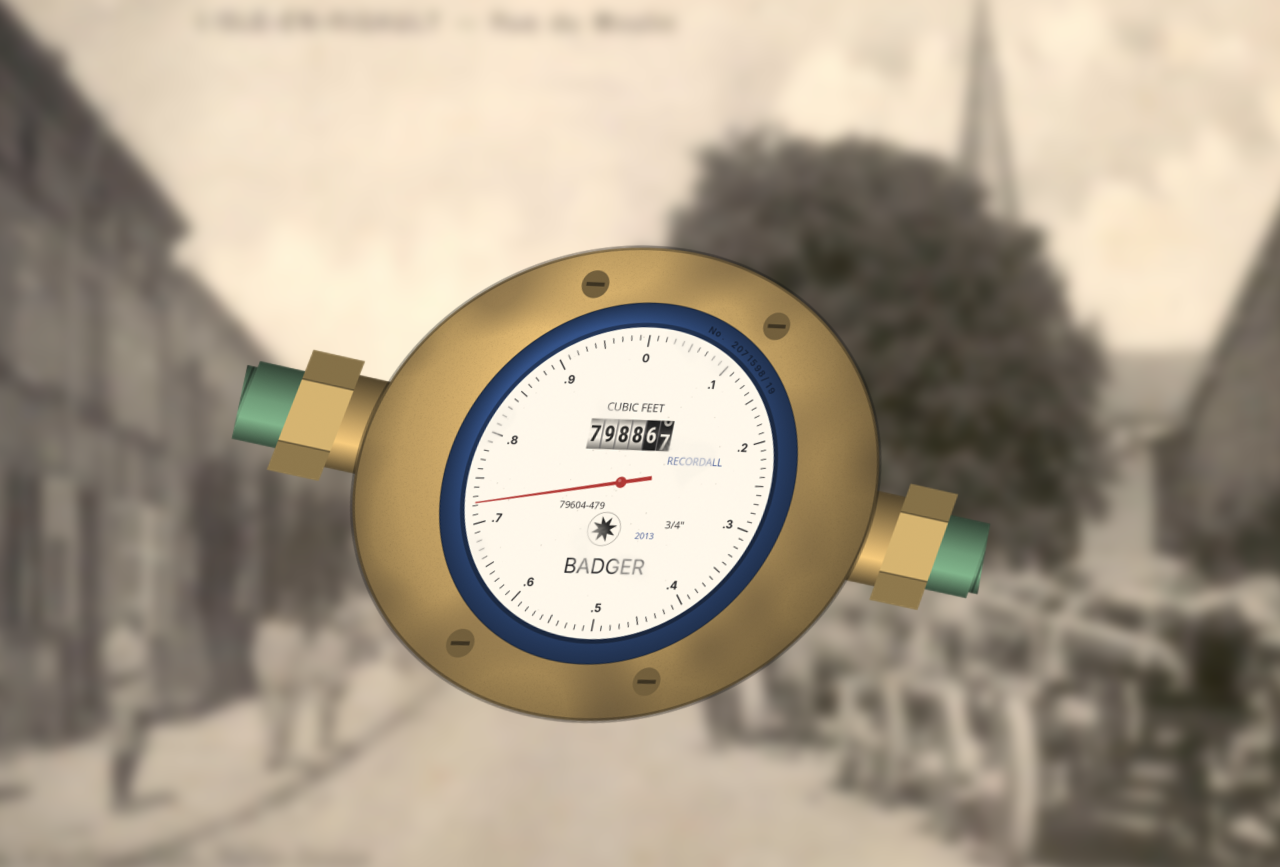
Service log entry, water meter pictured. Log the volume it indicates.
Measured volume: 798866.72 ft³
